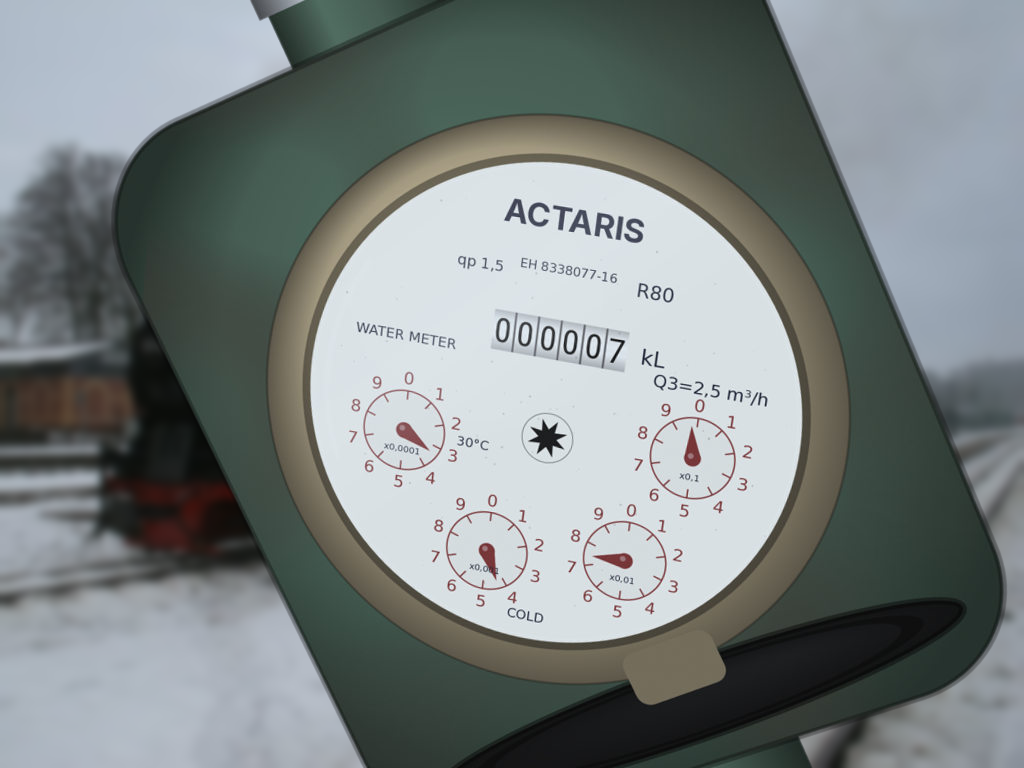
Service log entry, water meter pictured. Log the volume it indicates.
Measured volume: 6.9743 kL
